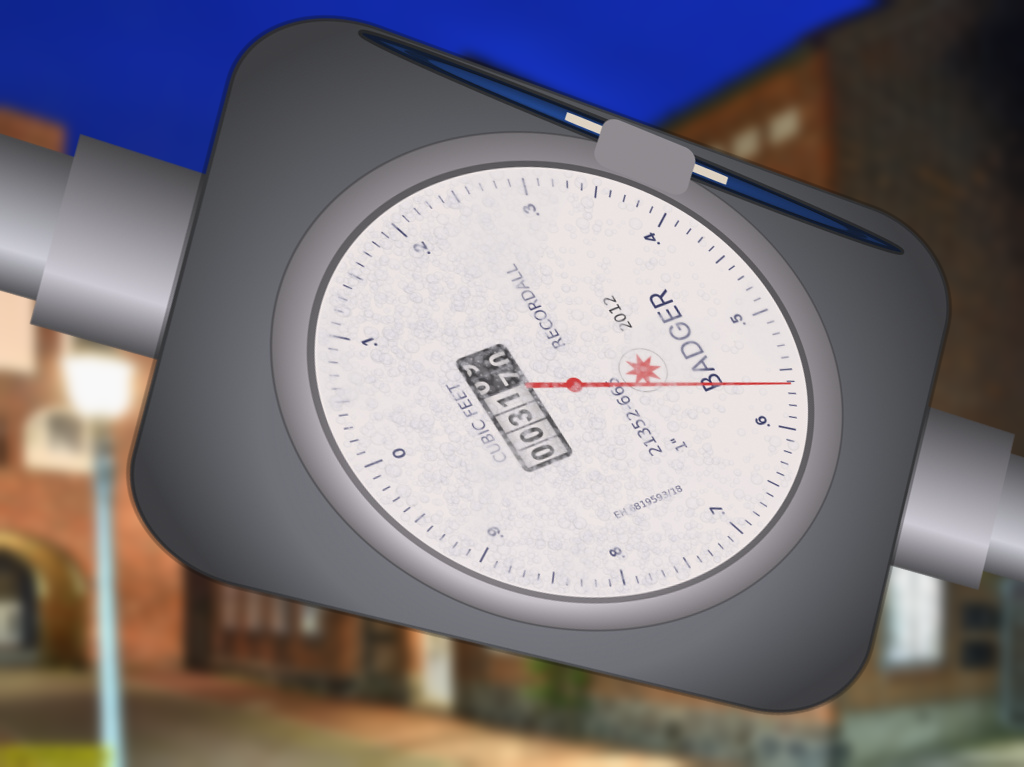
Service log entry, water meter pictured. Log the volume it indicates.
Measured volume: 3169.56 ft³
